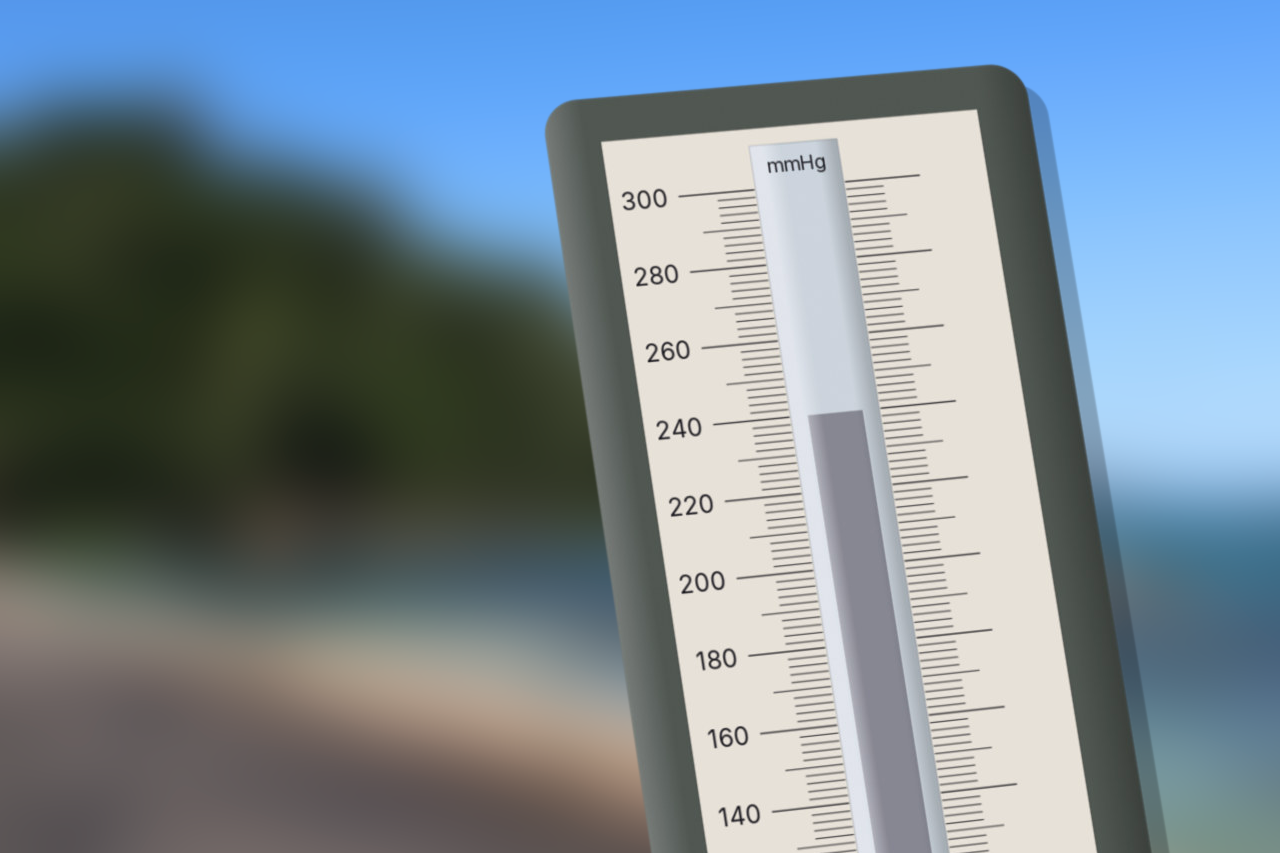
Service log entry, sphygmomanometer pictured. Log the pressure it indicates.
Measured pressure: 240 mmHg
